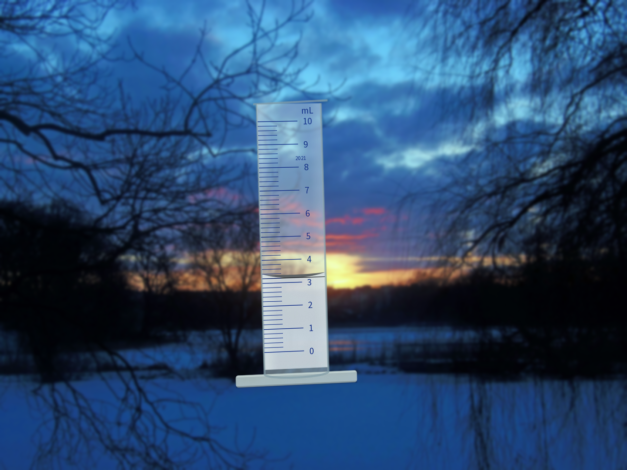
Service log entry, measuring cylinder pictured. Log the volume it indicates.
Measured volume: 3.2 mL
